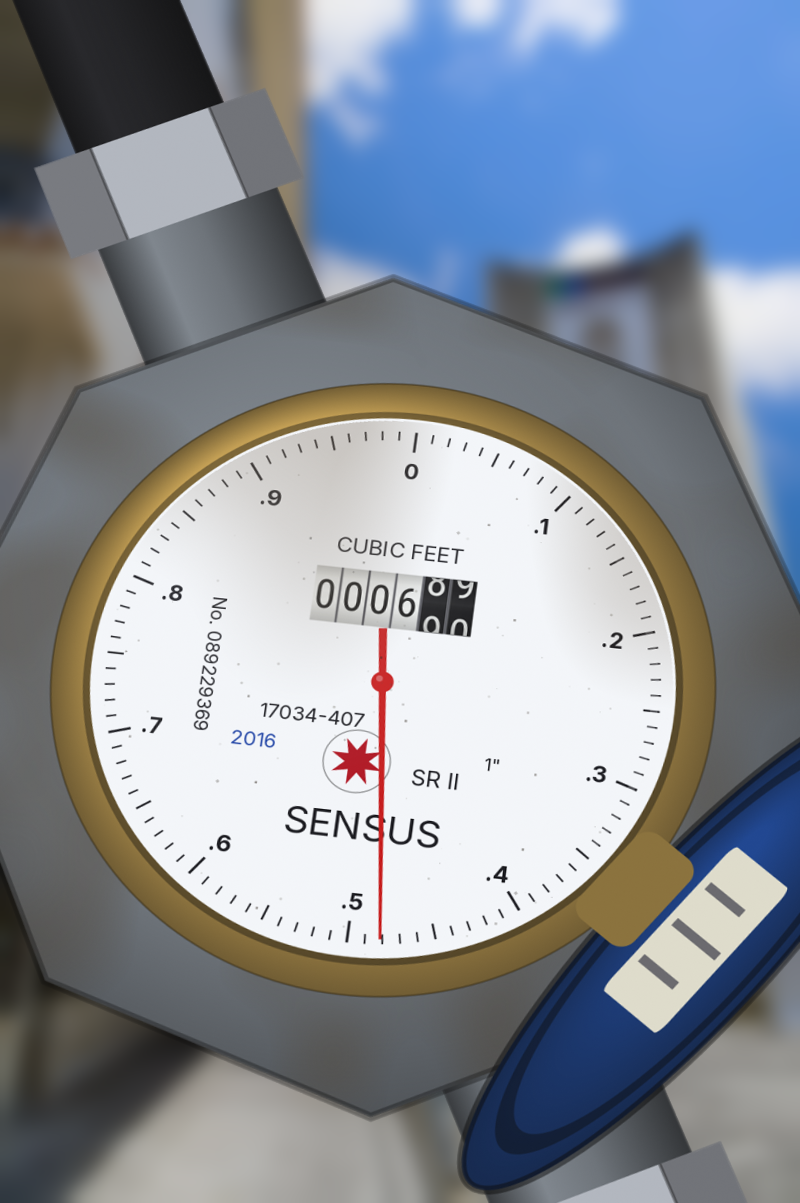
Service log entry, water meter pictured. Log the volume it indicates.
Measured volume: 689.48 ft³
